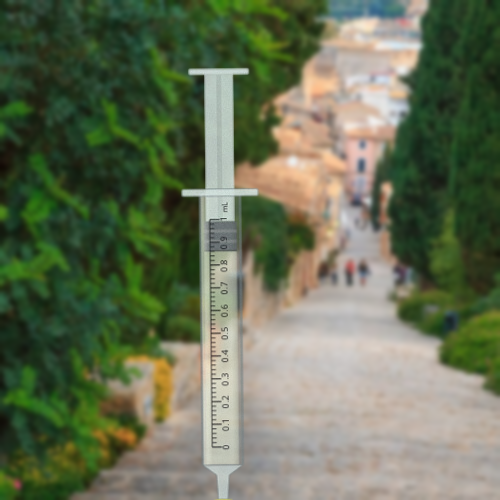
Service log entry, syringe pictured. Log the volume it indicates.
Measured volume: 0.86 mL
